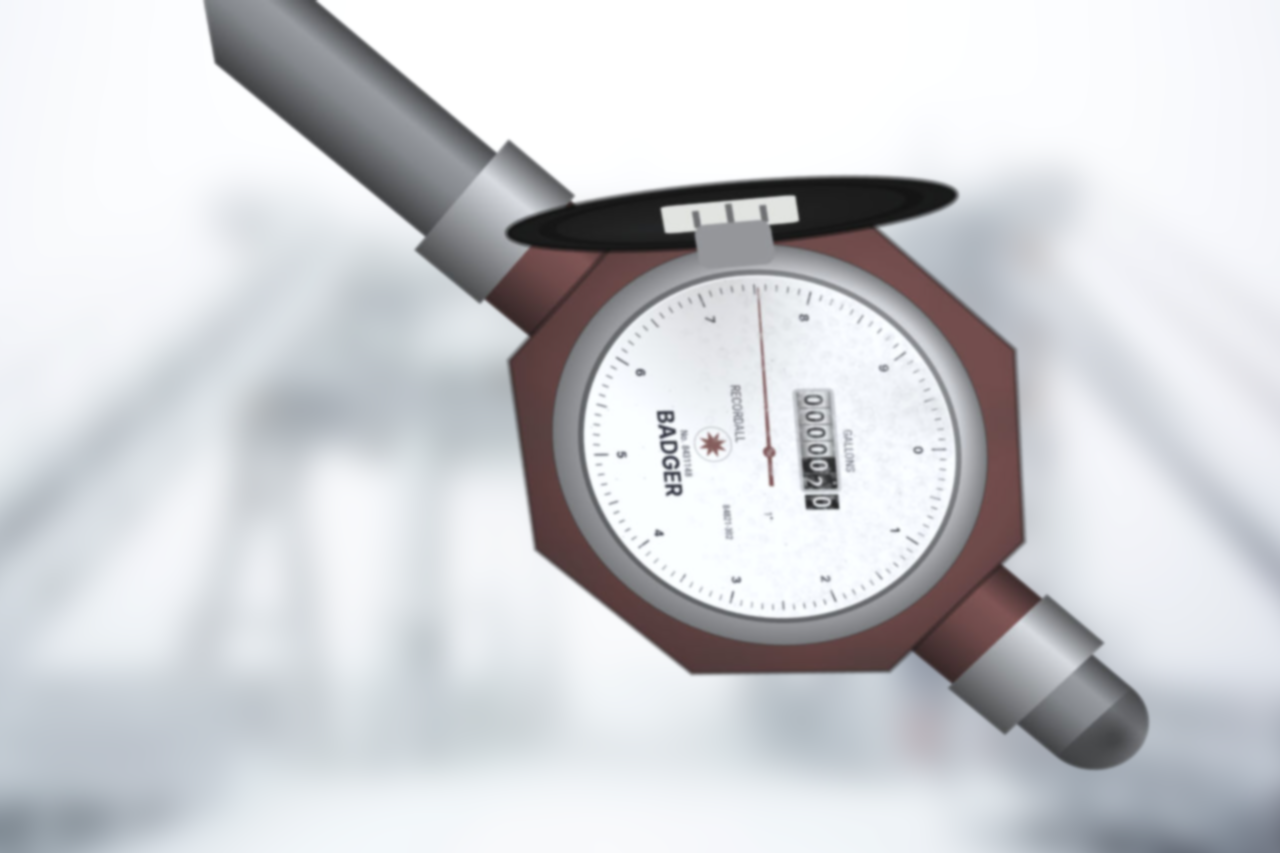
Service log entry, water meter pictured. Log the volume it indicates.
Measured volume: 17.5 gal
